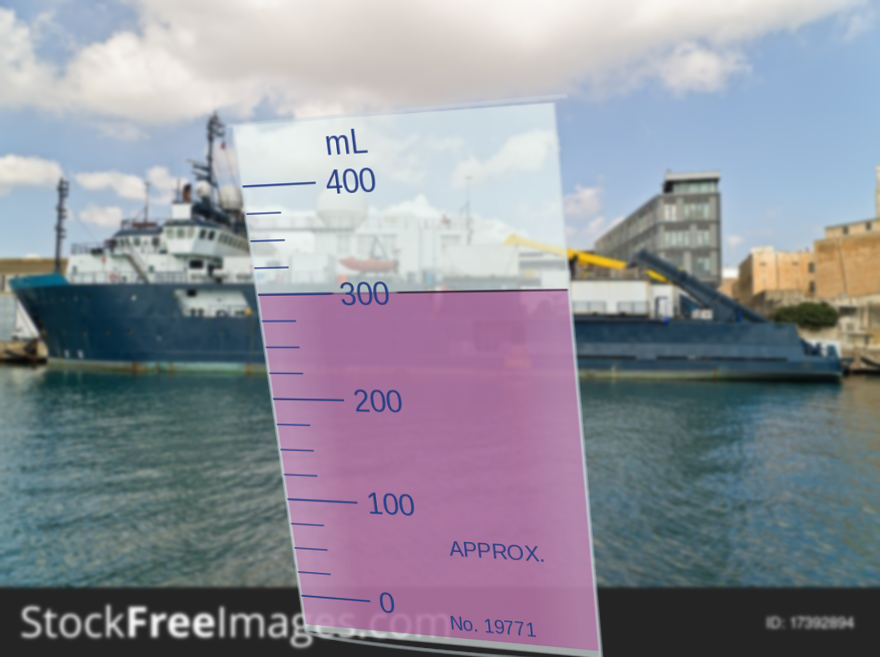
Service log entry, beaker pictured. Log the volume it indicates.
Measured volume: 300 mL
